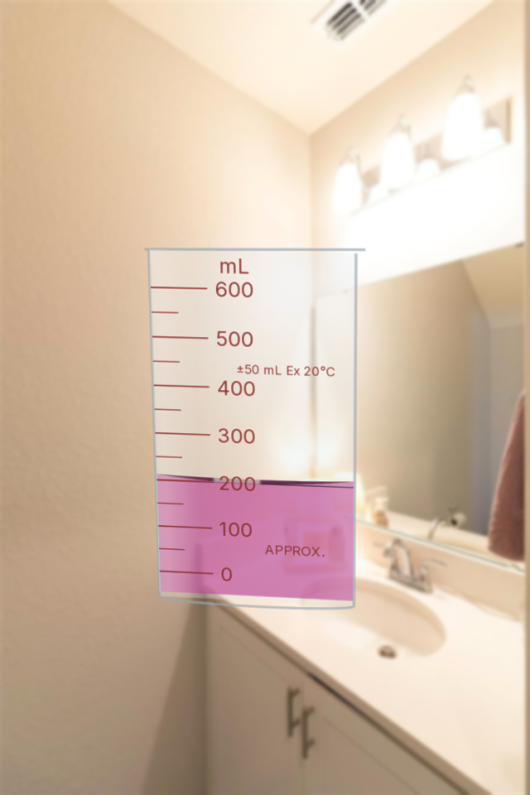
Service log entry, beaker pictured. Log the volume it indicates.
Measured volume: 200 mL
